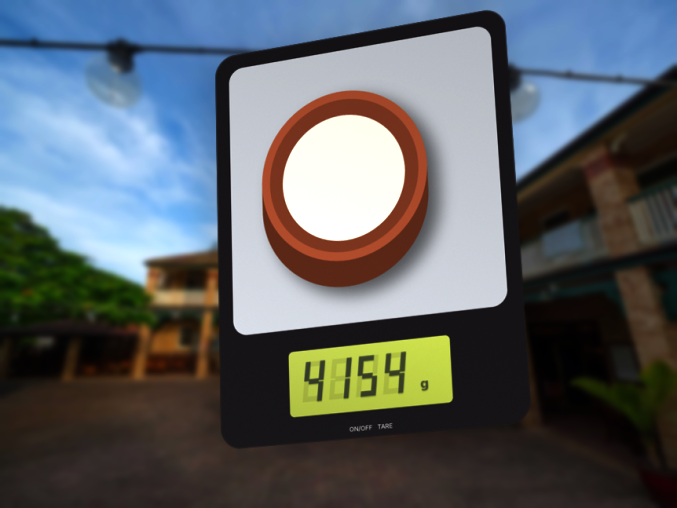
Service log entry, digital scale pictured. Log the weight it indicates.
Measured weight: 4154 g
